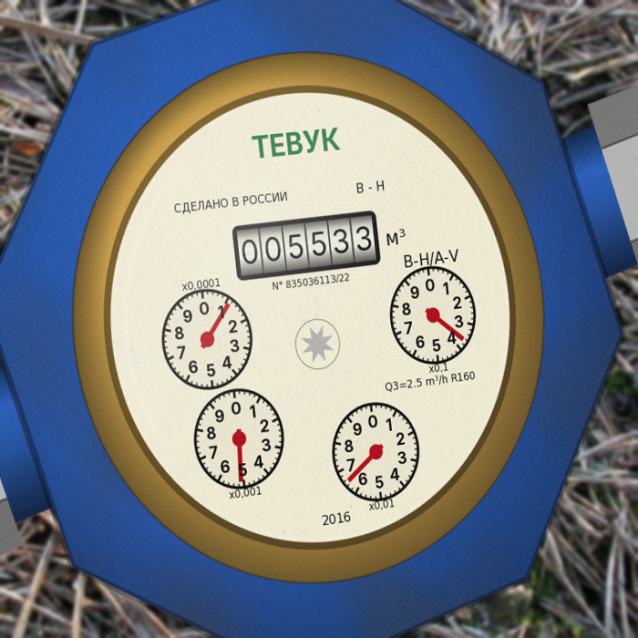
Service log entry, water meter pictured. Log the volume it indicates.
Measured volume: 5533.3651 m³
